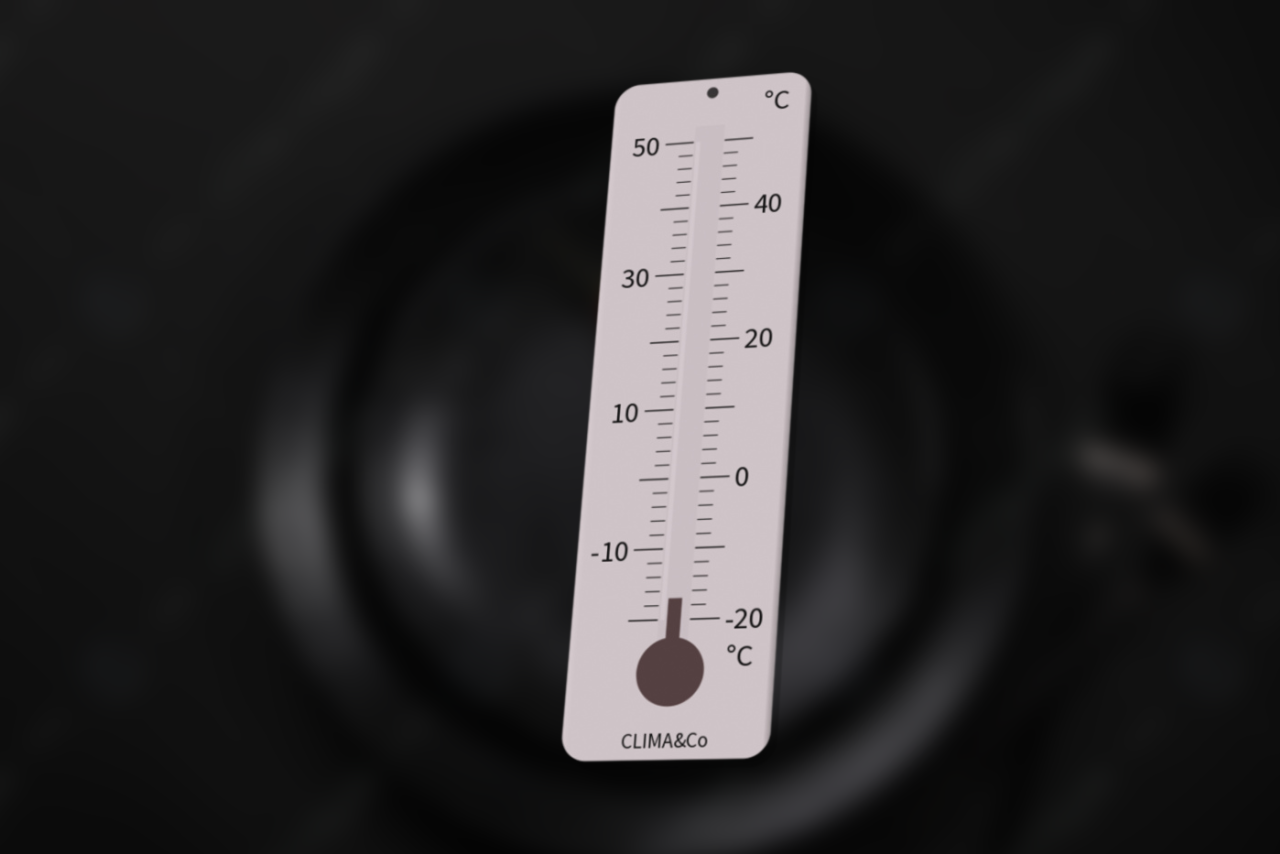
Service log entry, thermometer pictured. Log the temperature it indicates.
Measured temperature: -17 °C
